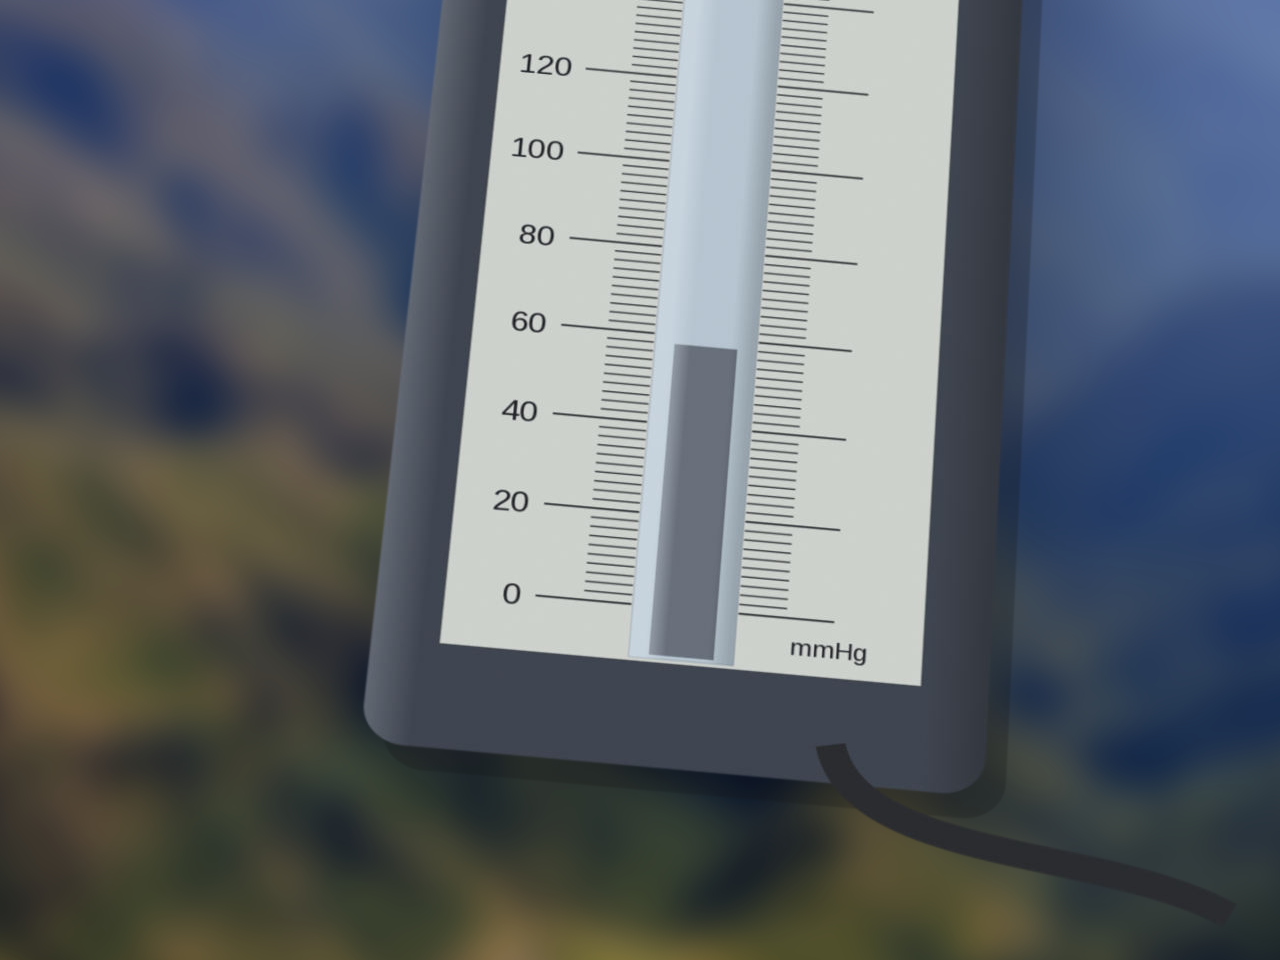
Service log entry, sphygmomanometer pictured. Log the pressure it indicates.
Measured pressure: 58 mmHg
